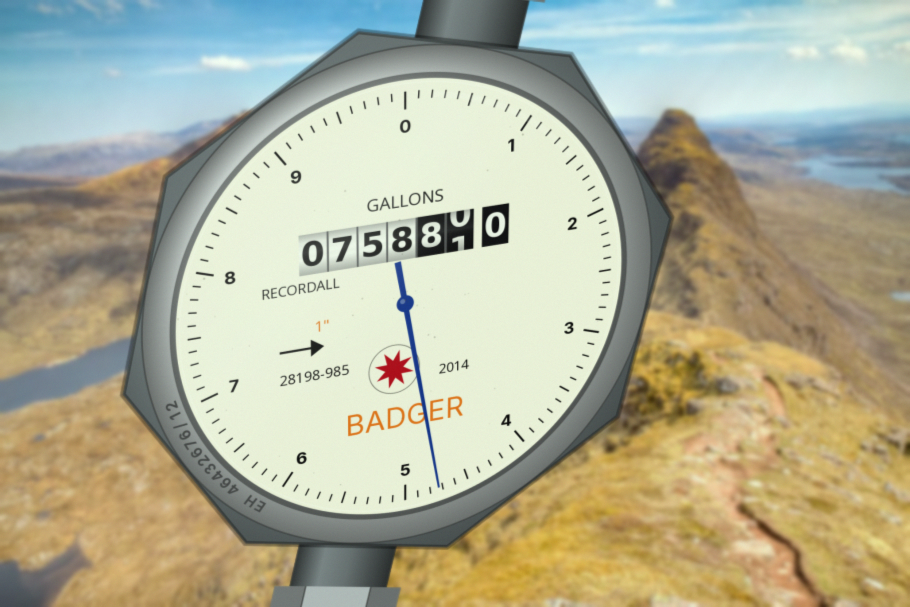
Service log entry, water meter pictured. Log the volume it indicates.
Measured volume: 758804.7 gal
